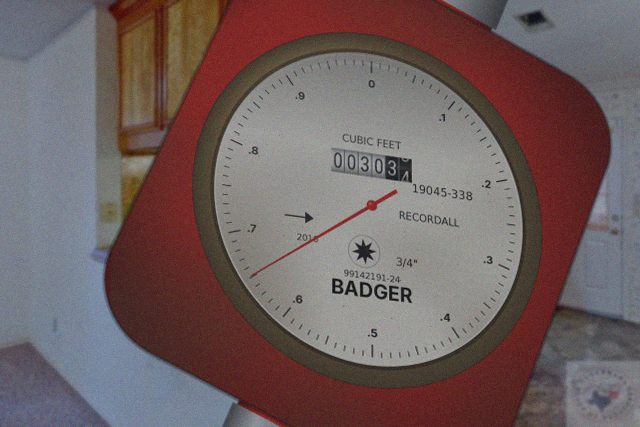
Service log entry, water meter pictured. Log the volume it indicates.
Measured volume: 3033.65 ft³
